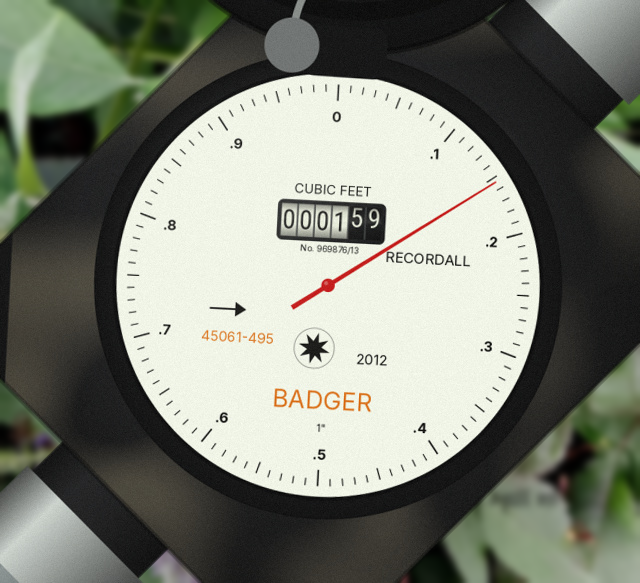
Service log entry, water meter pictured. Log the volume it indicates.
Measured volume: 159.15 ft³
